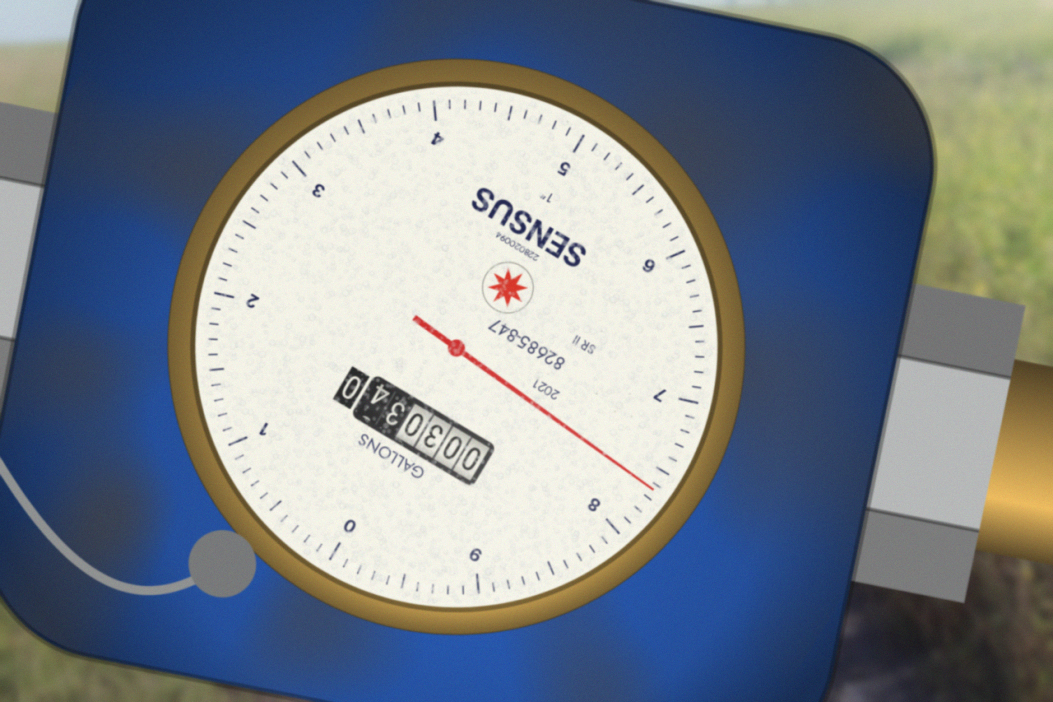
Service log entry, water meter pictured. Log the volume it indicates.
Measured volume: 30337.6 gal
